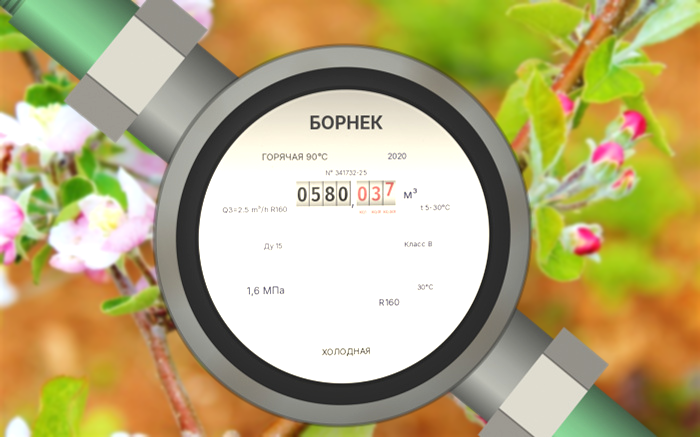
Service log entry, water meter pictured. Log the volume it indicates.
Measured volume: 580.037 m³
